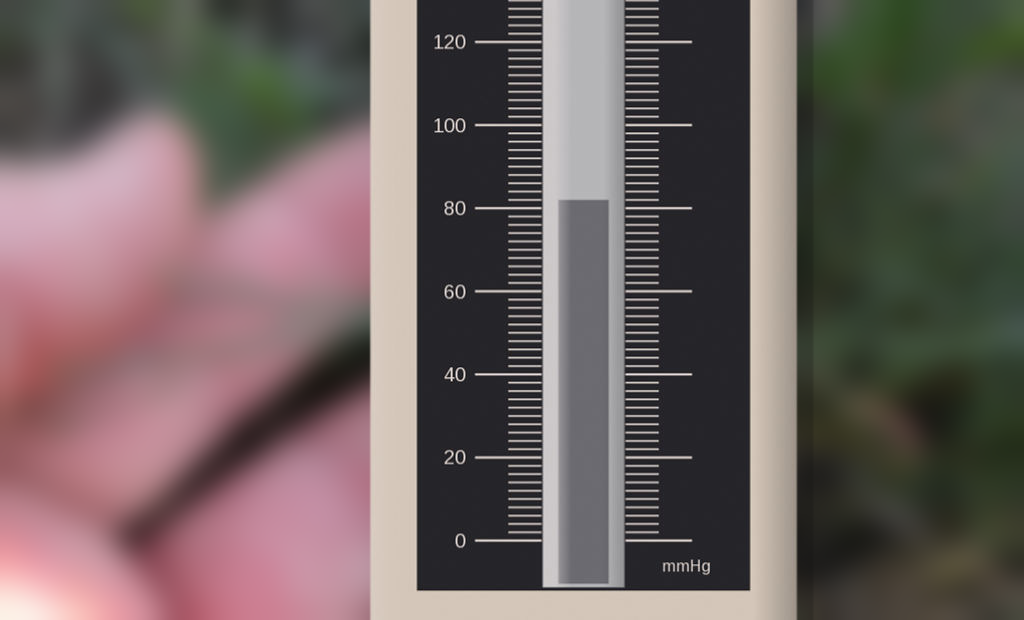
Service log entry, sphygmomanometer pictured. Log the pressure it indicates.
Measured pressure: 82 mmHg
